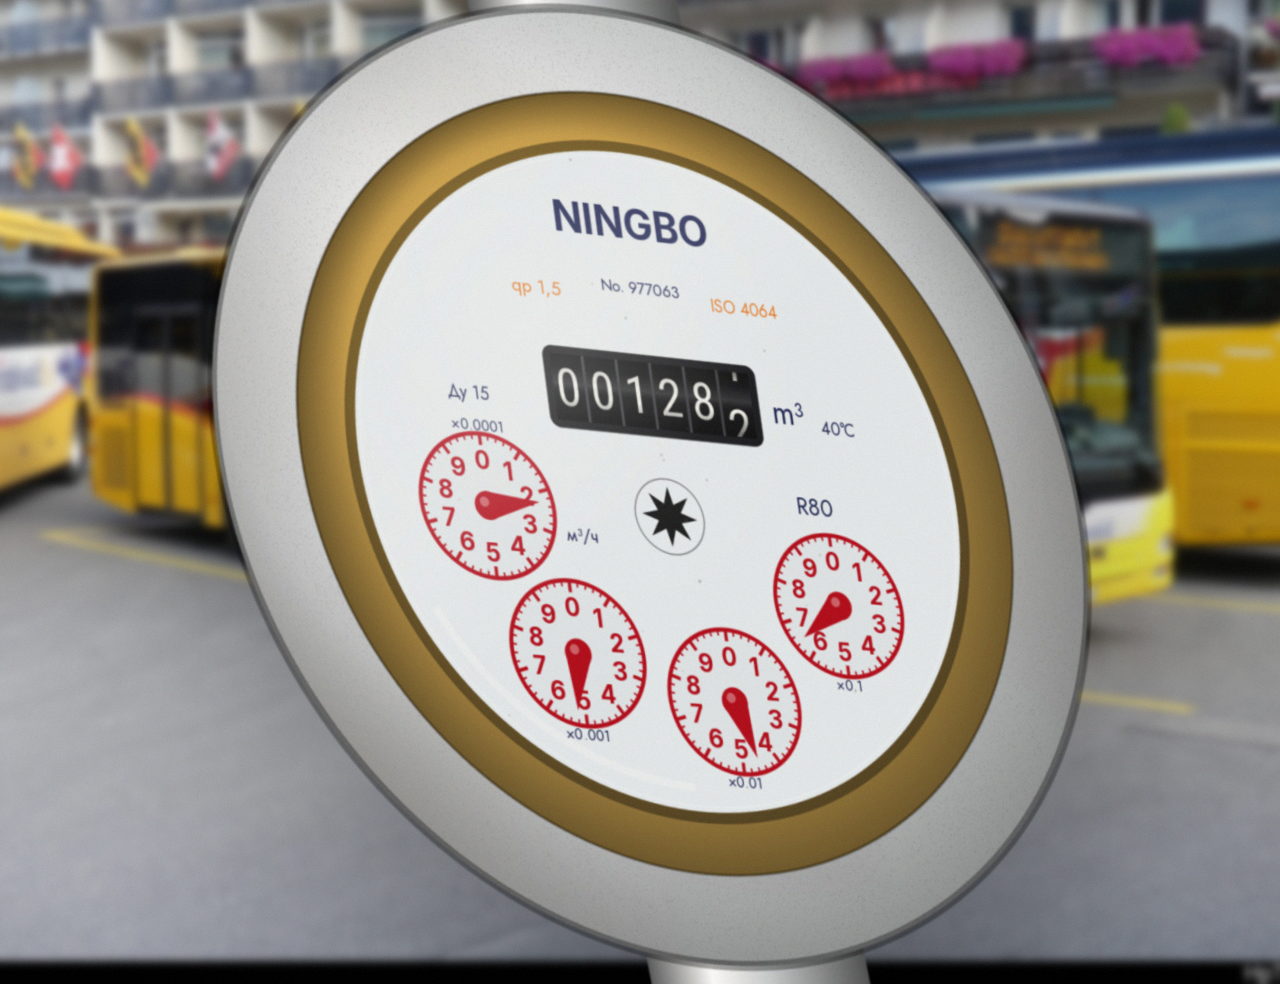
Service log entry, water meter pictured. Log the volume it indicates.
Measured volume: 1281.6452 m³
